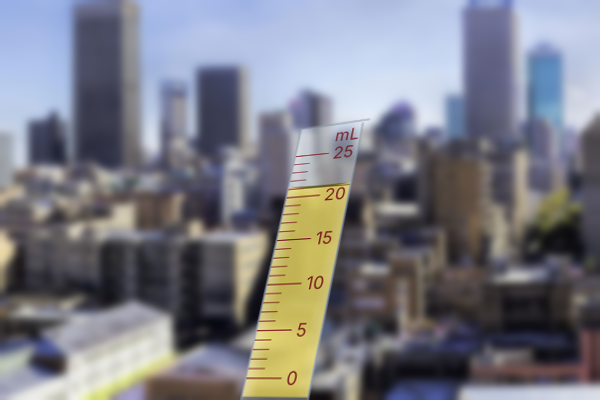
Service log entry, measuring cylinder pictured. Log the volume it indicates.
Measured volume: 21 mL
